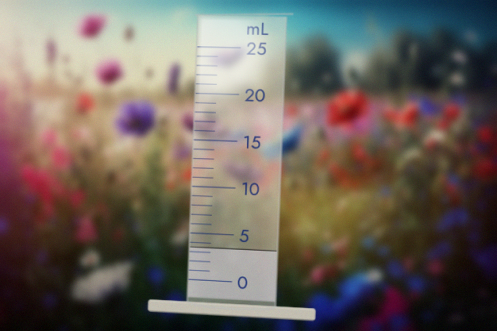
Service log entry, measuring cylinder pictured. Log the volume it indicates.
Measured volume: 3.5 mL
